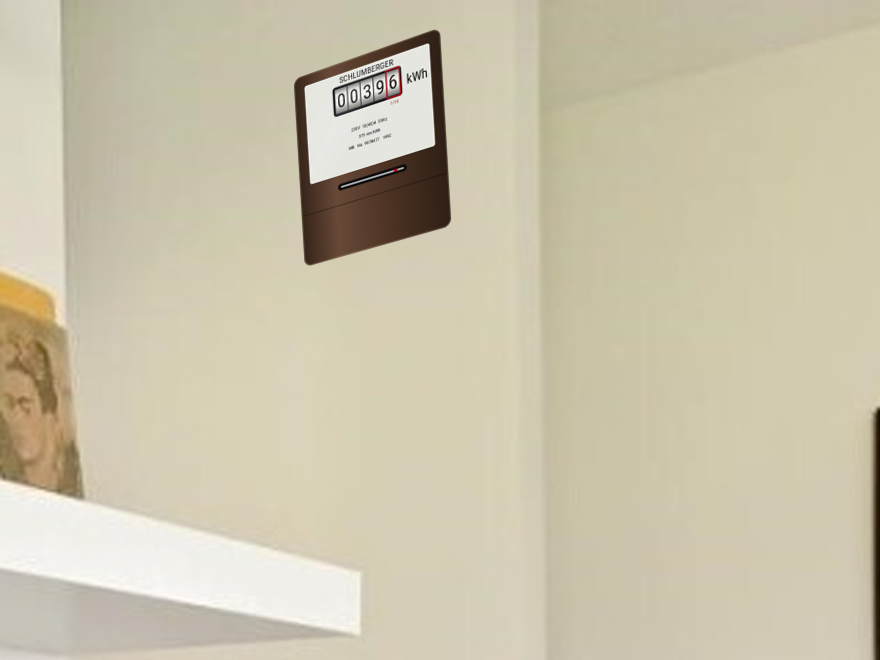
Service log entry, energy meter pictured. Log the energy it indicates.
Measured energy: 39.6 kWh
